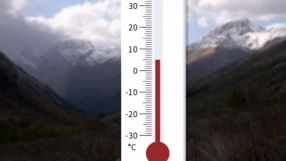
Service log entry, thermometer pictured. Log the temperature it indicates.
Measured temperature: 5 °C
